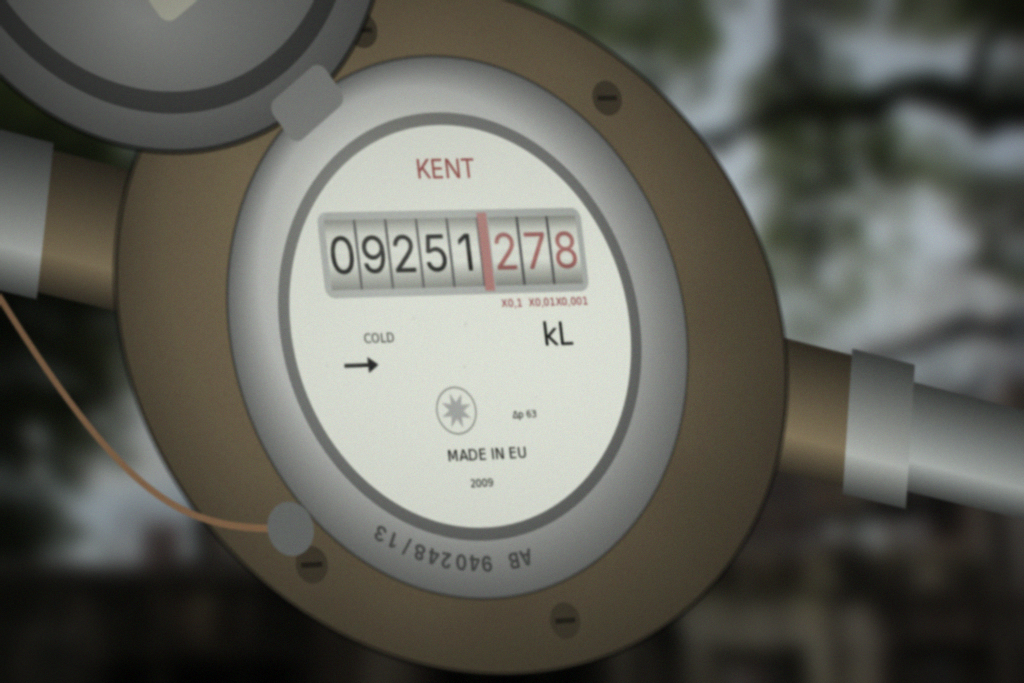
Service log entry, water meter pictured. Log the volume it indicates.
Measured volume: 9251.278 kL
